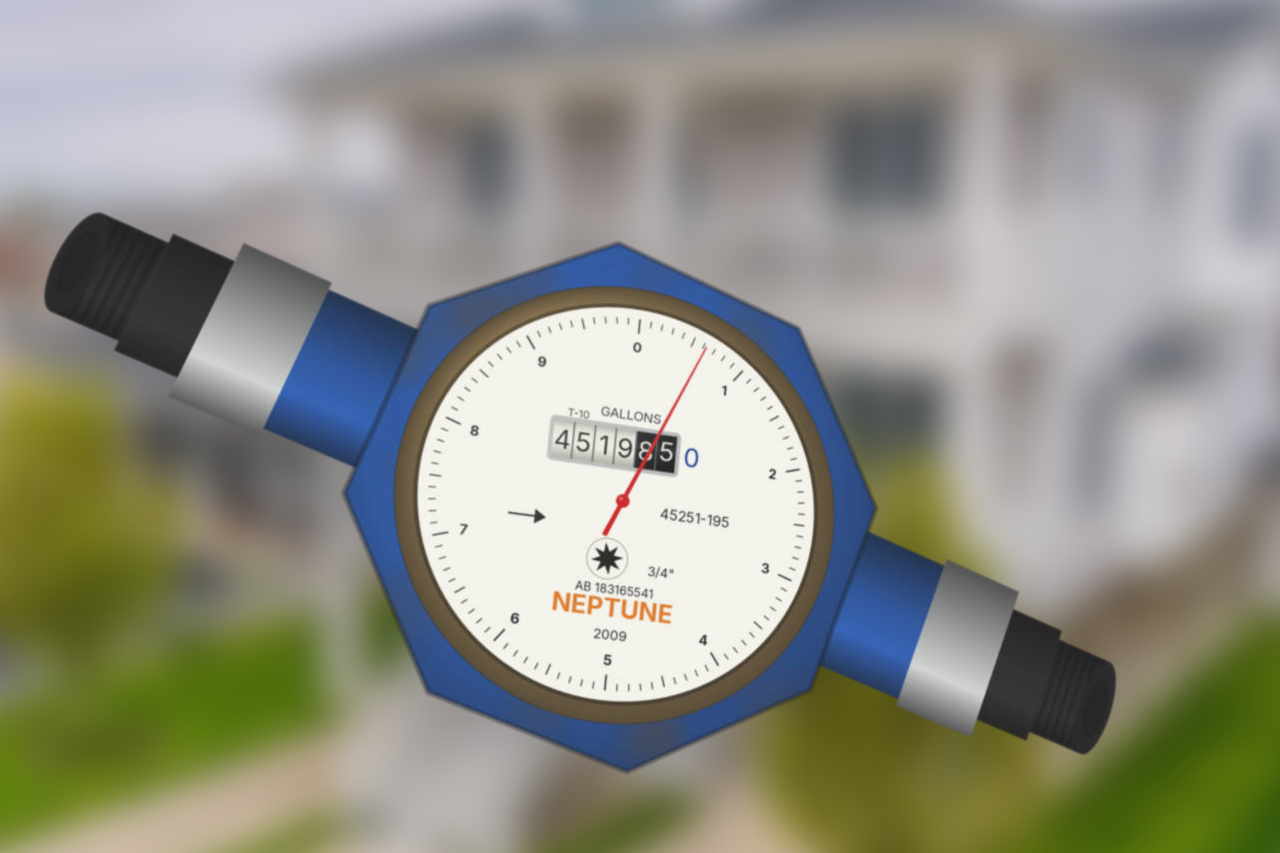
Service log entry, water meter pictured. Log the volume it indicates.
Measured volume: 4519850.6 gal
